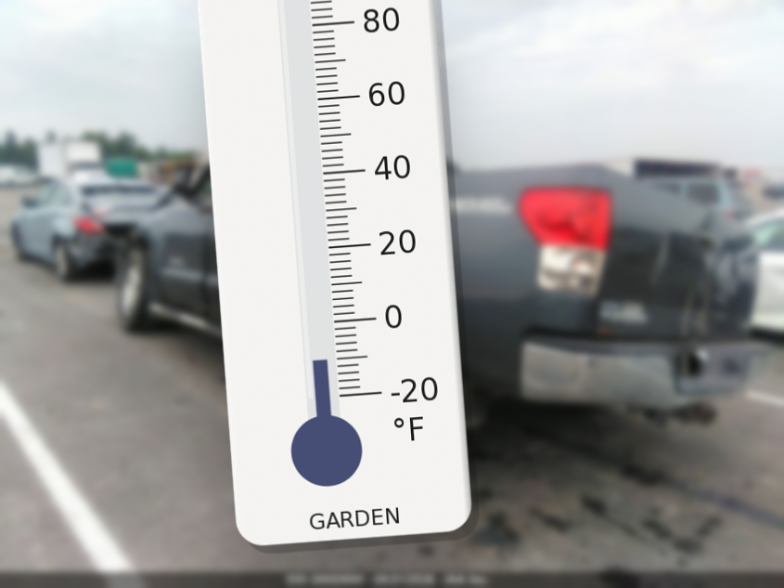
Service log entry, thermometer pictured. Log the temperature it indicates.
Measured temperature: -10 °F
